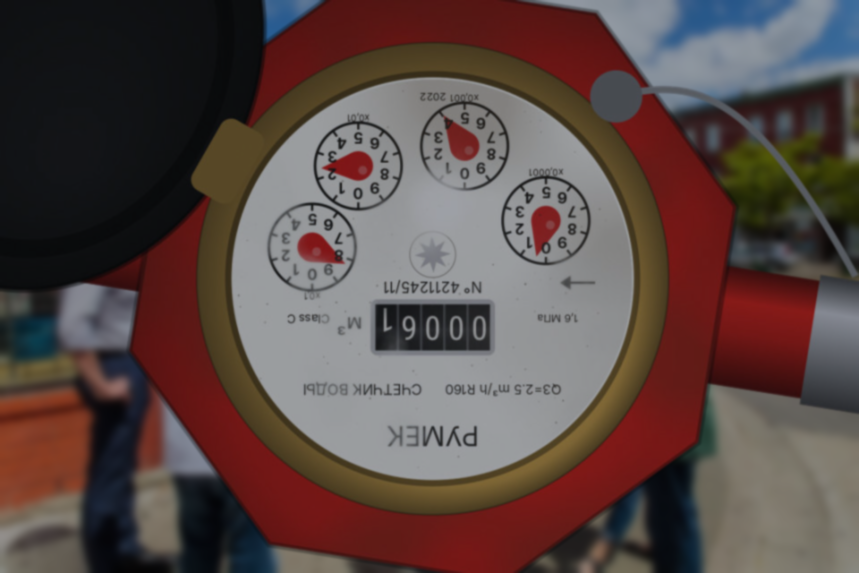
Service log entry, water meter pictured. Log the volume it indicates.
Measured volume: 60.8240 m³
